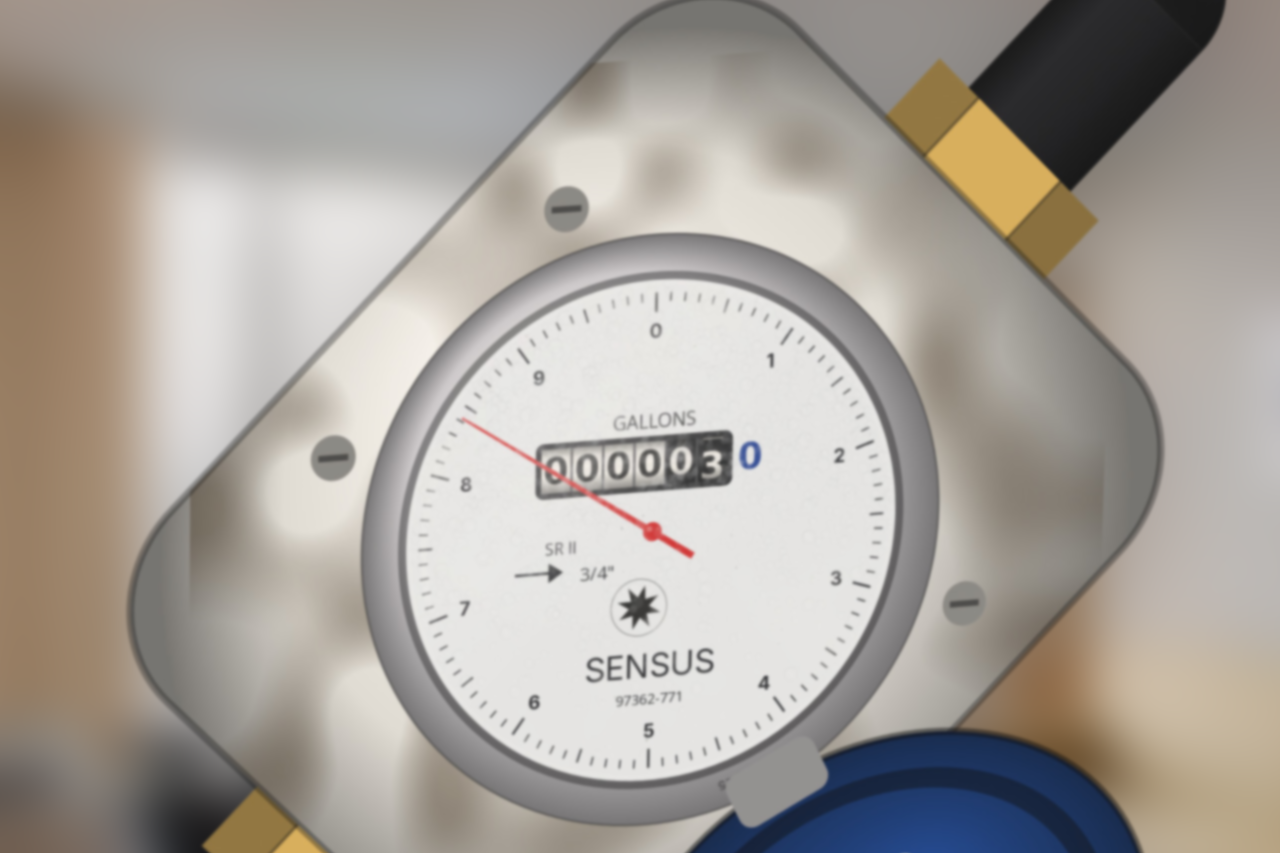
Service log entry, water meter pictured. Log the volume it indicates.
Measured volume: 28.4 gal
